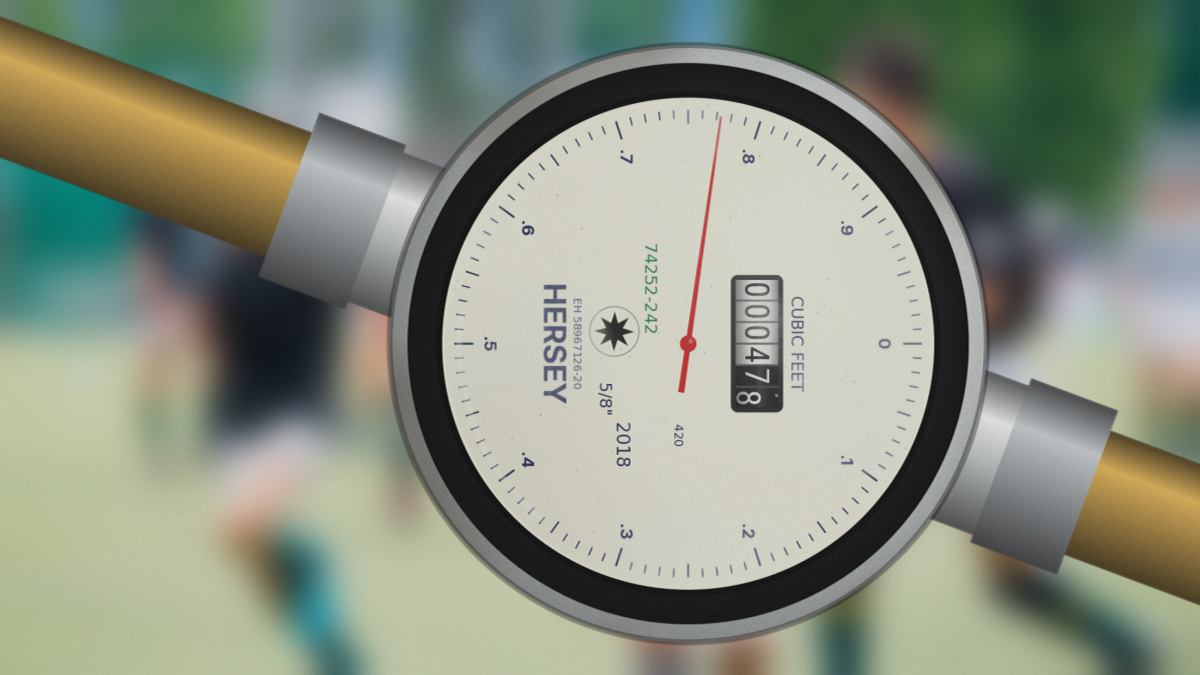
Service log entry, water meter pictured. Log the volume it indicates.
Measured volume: 477.77 ft³
